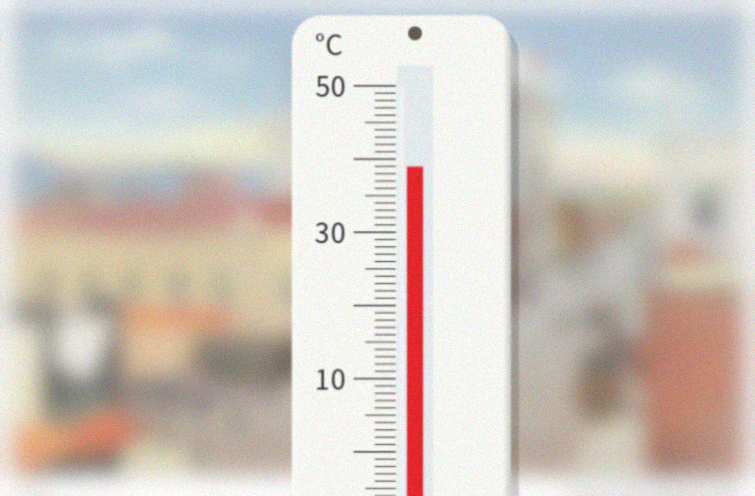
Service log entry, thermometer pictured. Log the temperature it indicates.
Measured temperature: 39 °C
